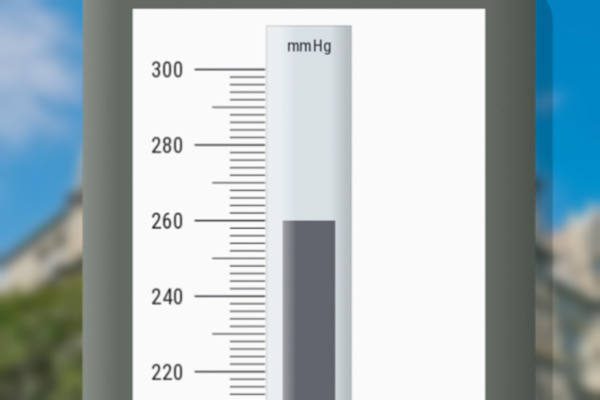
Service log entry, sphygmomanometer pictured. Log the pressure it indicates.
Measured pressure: 260 mmHg
